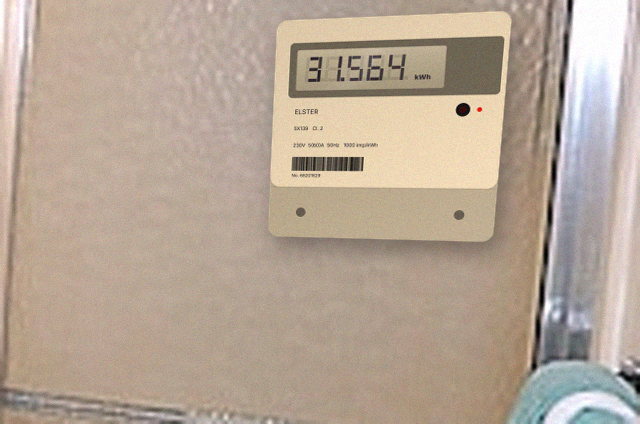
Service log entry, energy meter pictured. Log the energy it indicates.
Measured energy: 31.564 kWh
